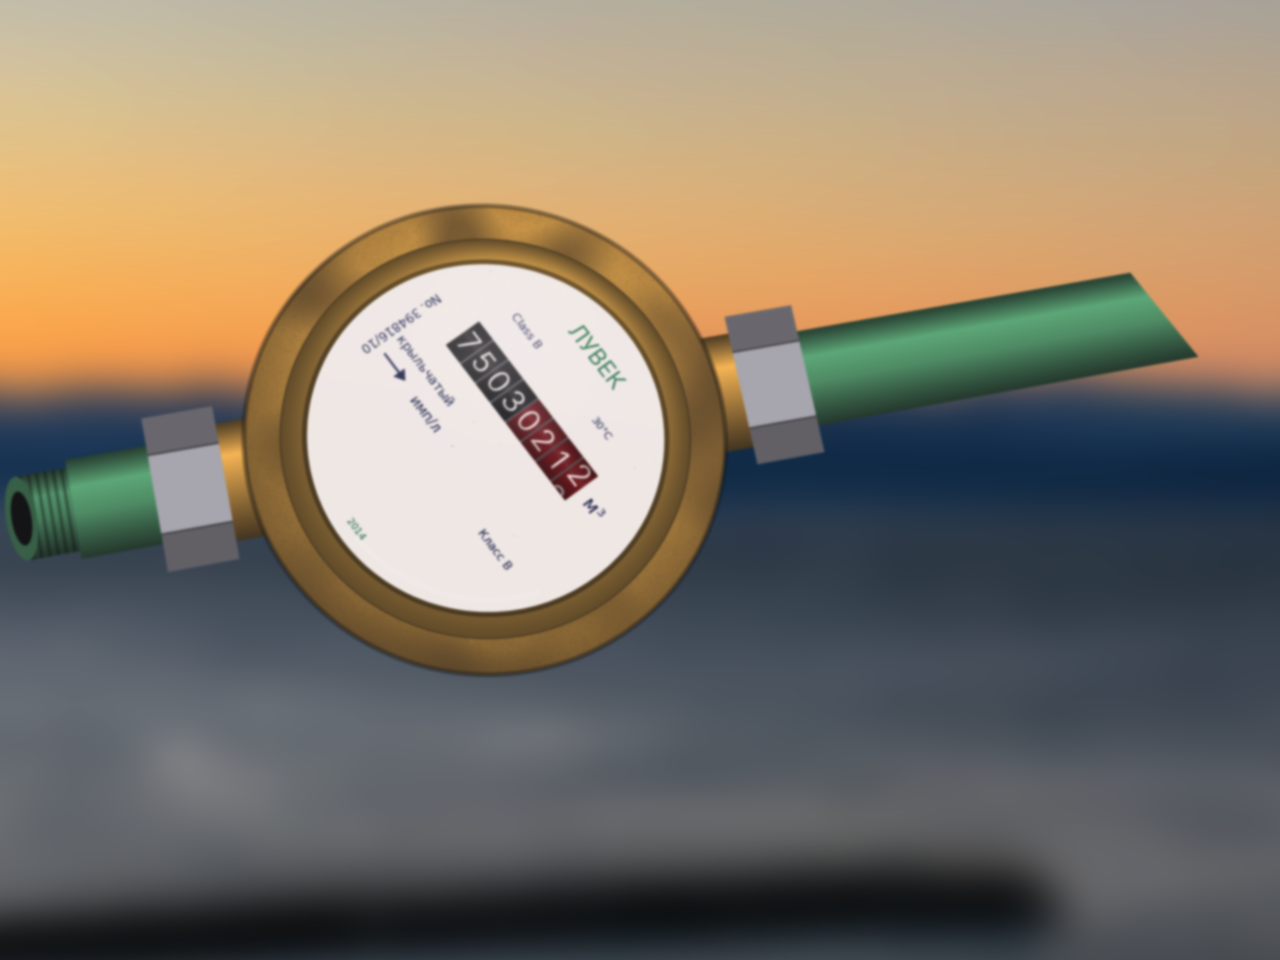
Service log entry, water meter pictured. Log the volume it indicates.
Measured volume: 7503.0212 m³
